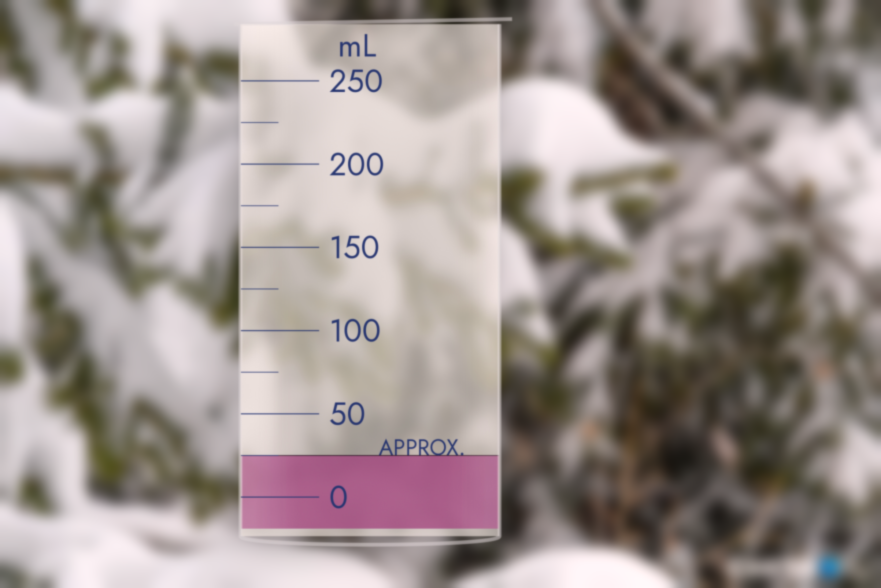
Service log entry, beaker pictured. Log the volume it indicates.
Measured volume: 25 mL
